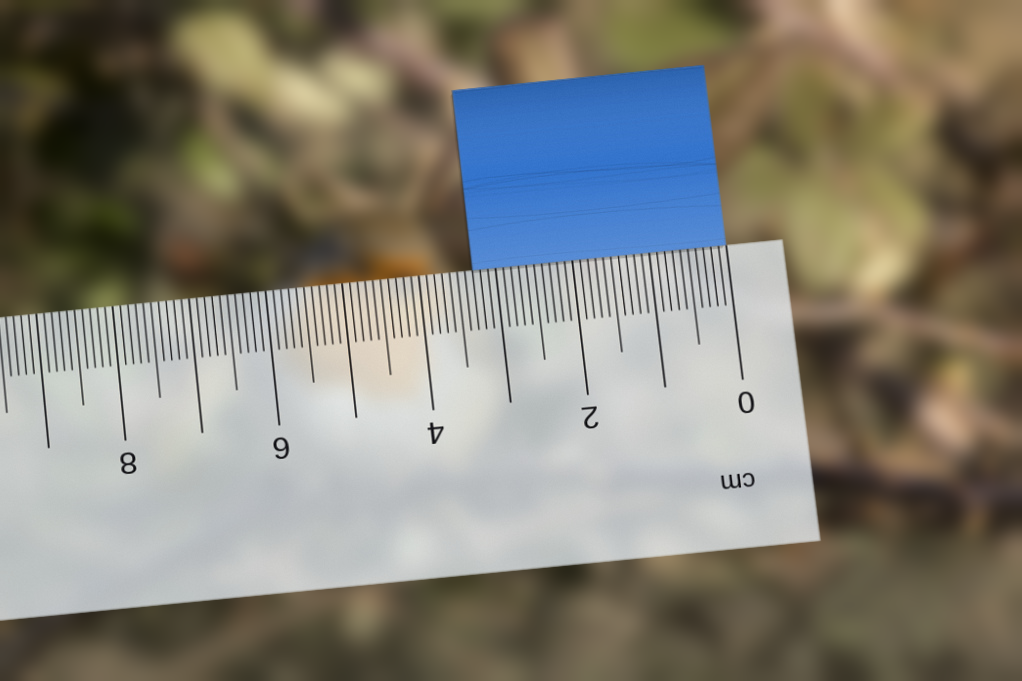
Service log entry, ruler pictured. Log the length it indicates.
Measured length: 3.3 cm
